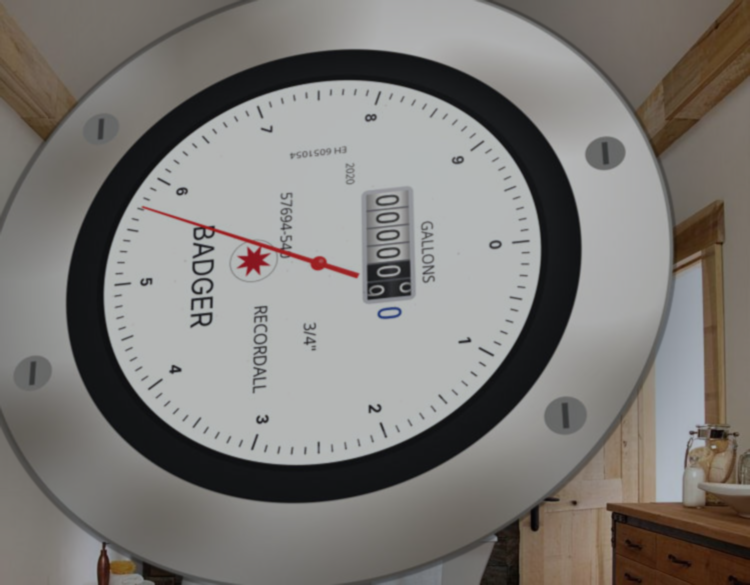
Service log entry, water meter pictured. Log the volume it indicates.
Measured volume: 85.7 gal
